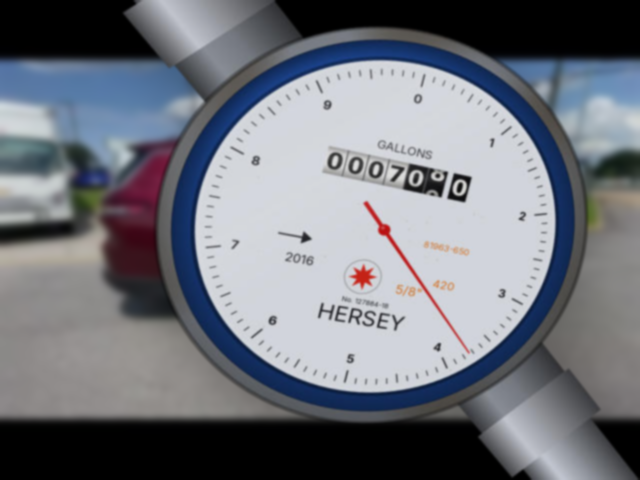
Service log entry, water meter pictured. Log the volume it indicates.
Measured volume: 7083.7 gal
